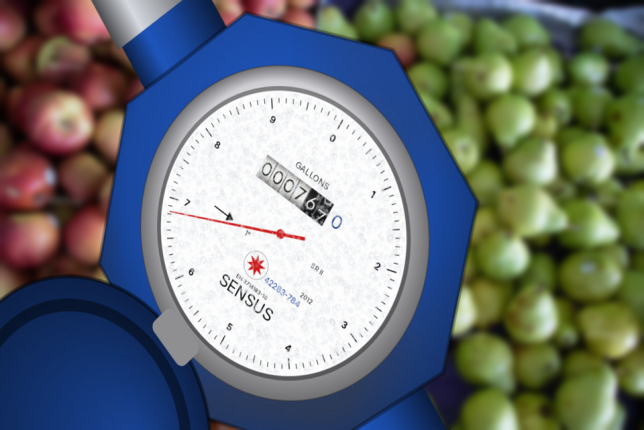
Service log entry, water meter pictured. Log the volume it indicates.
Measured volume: 7666.8 gal
